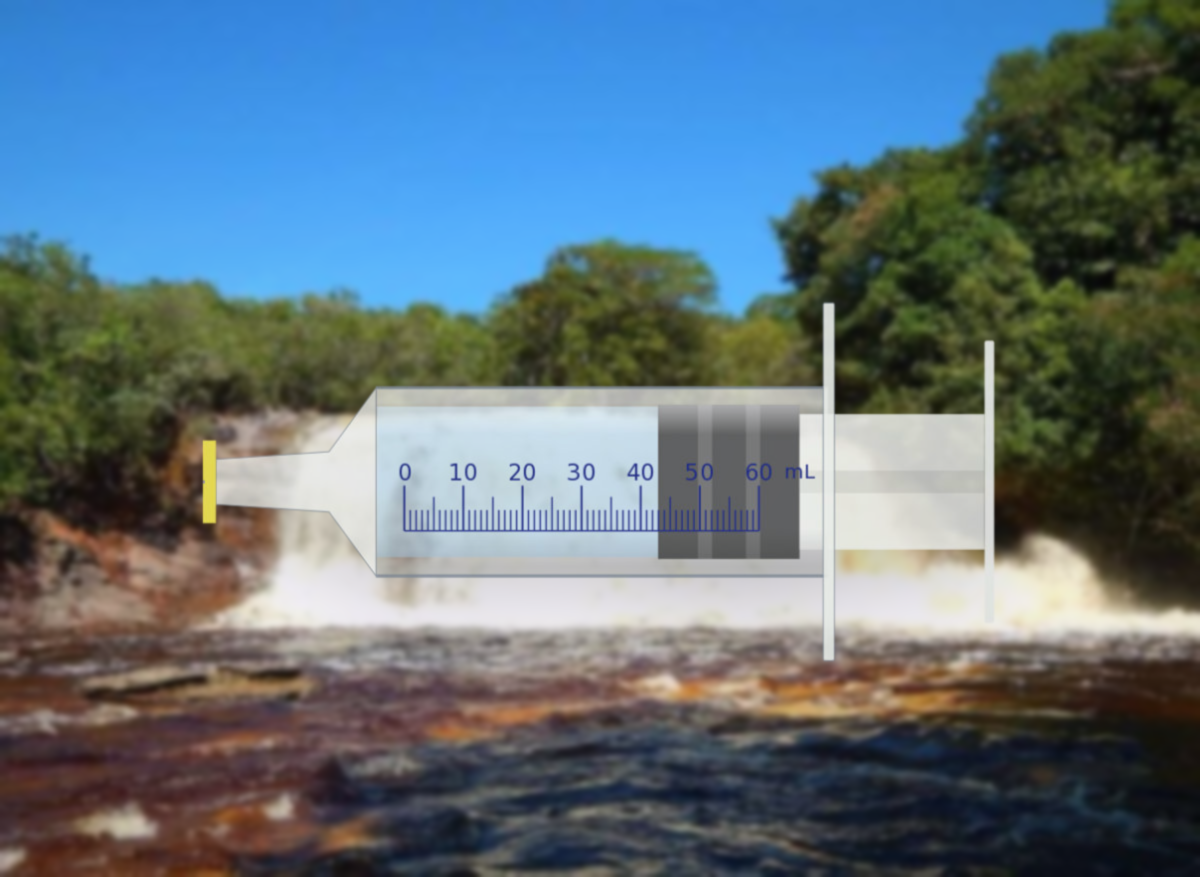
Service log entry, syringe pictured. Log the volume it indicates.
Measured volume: 43 mL
